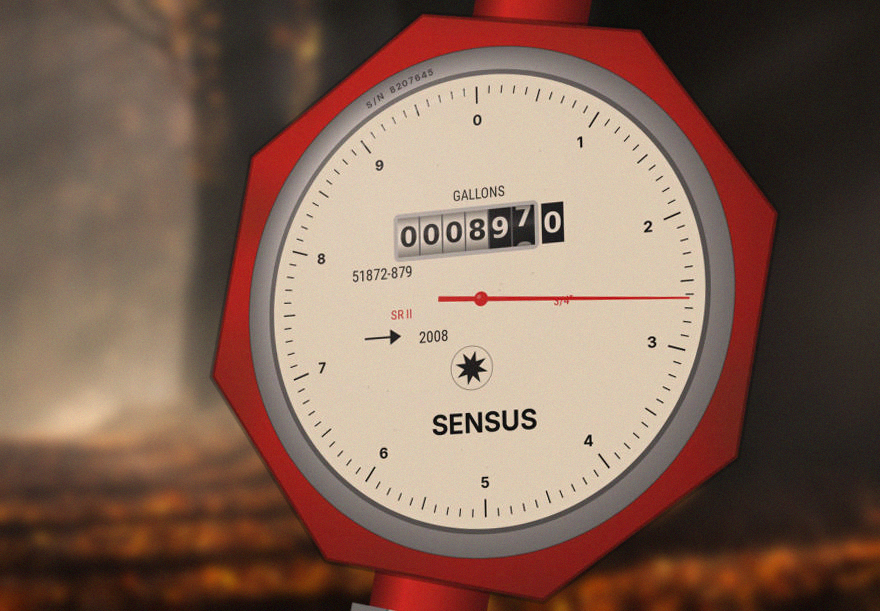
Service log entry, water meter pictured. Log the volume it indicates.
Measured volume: 8972.6 gal
